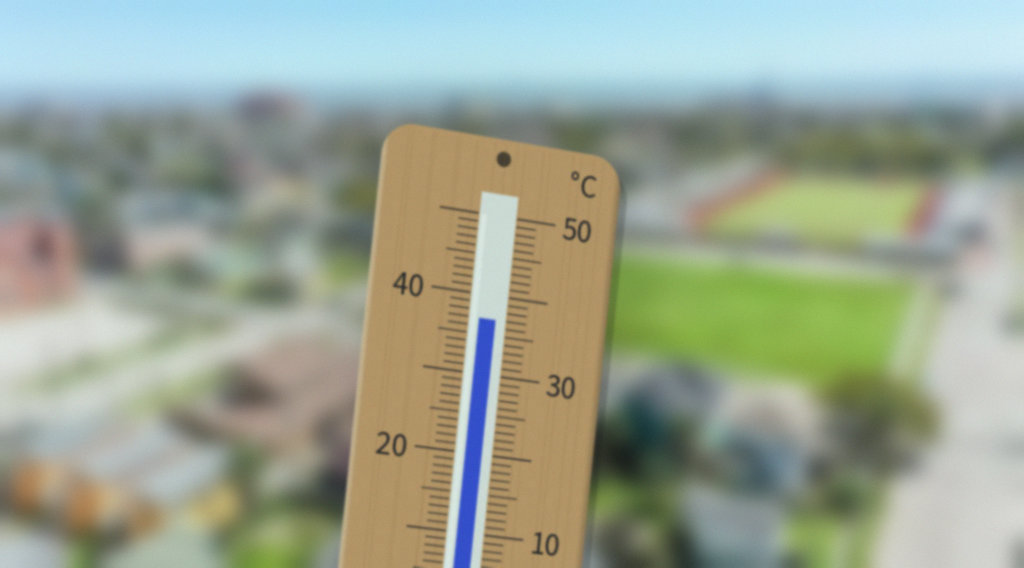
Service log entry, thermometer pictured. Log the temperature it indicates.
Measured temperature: 37 °C
